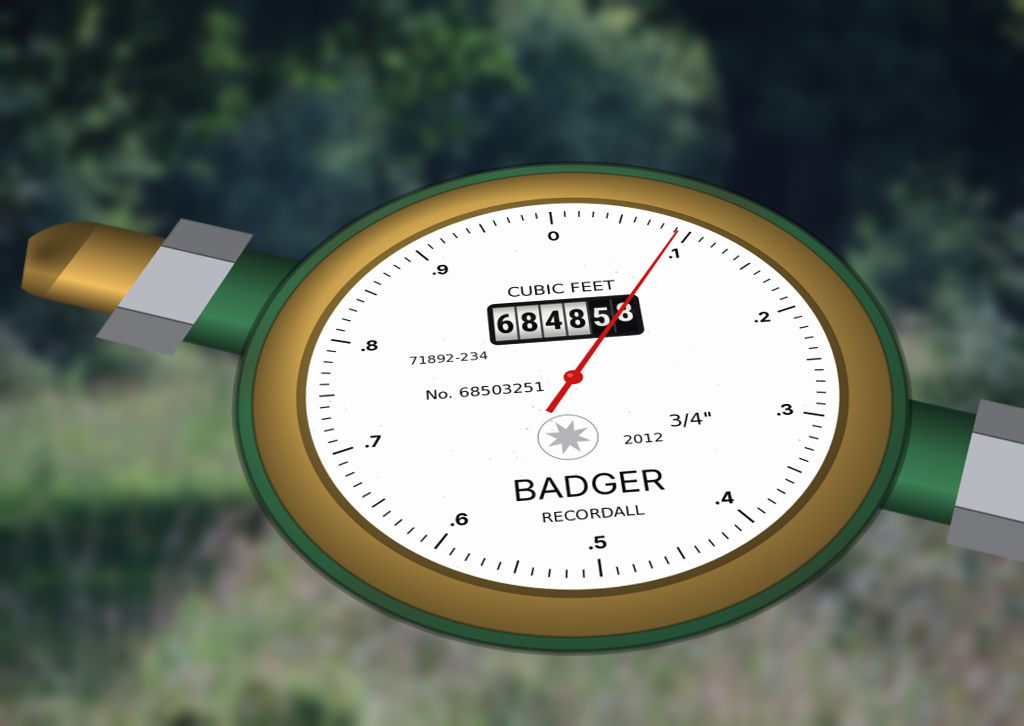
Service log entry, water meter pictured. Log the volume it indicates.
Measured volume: 684858.09 ft³
